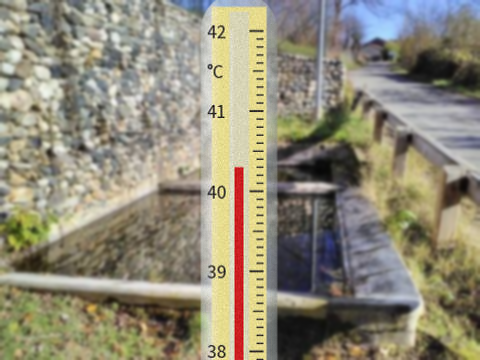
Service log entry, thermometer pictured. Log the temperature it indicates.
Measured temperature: 40.3 °C
